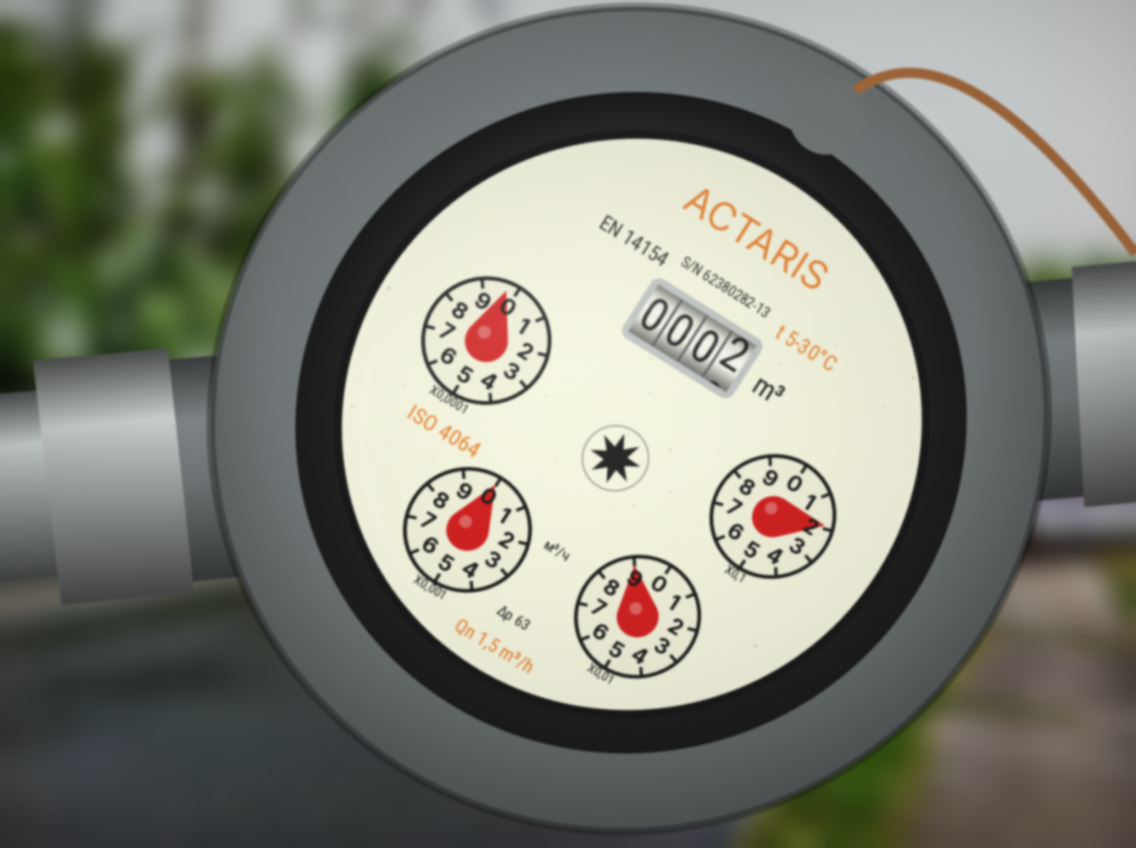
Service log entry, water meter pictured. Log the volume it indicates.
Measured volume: 2.1899 m³
